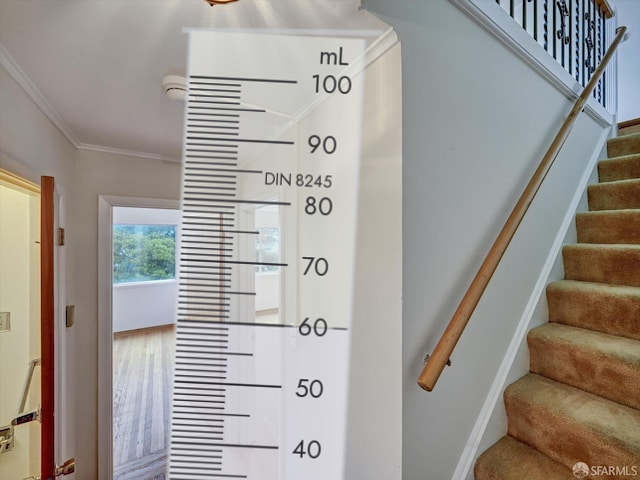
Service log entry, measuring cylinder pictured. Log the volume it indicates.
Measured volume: 60 mL
